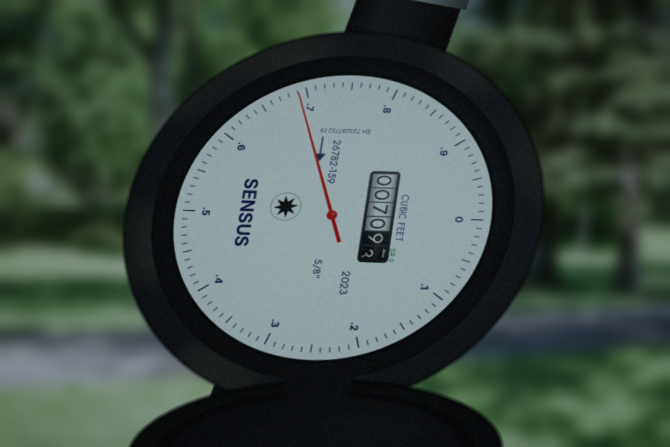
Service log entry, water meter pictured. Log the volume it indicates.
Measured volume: 7092.69 ft³
